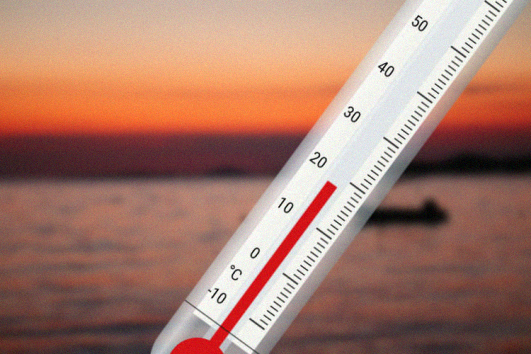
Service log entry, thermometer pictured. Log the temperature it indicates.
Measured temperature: 18 °C
